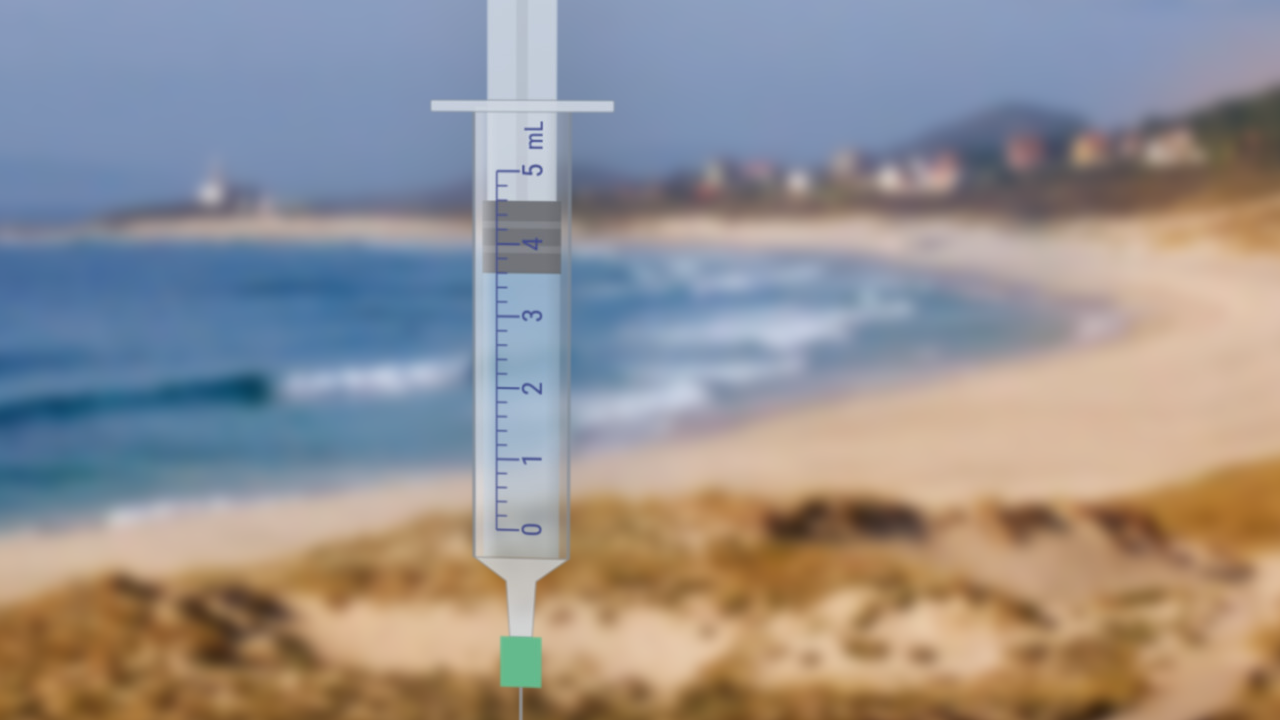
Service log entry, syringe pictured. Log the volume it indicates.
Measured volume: 3.6 mL
